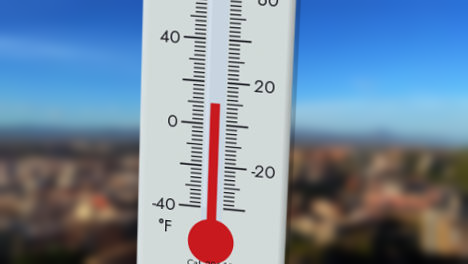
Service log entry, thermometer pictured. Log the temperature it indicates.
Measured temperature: 10 °F
